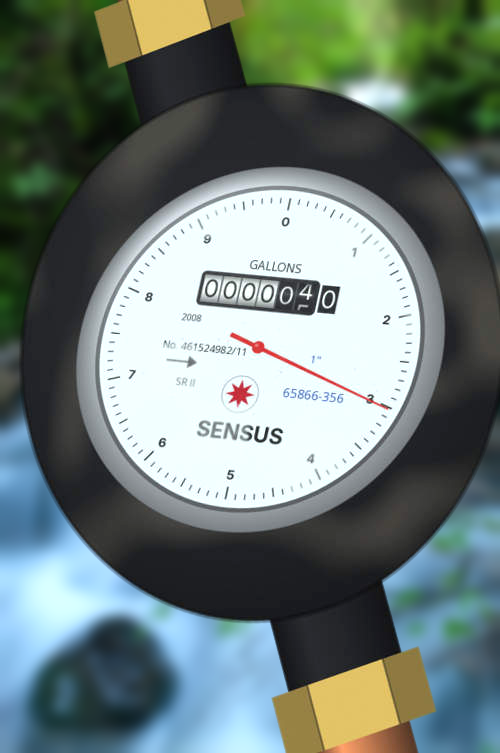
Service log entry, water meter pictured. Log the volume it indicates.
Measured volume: 43.0 gal
